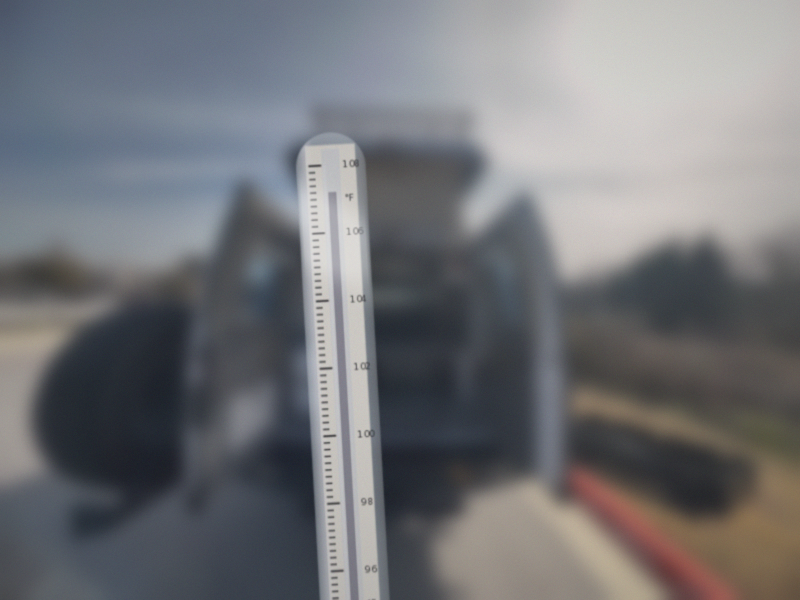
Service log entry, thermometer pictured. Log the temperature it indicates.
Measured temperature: 107.2 °F
